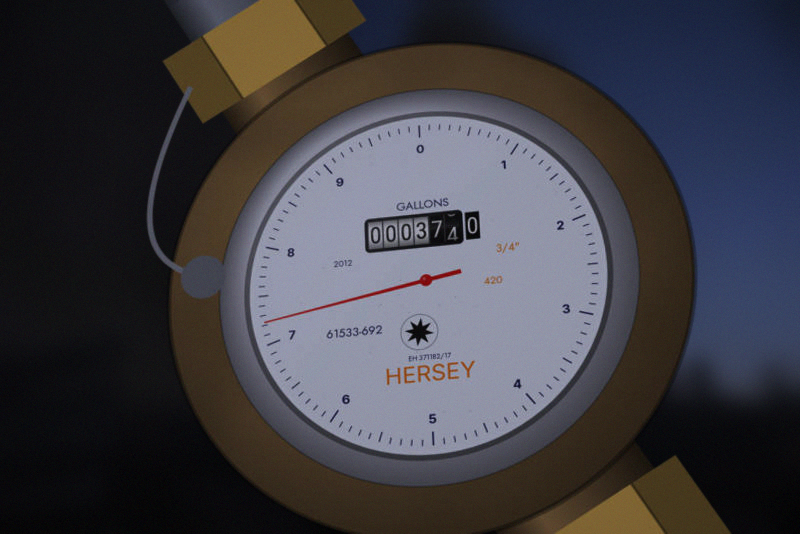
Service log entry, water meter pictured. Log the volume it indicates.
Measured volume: 3737.2 gal
